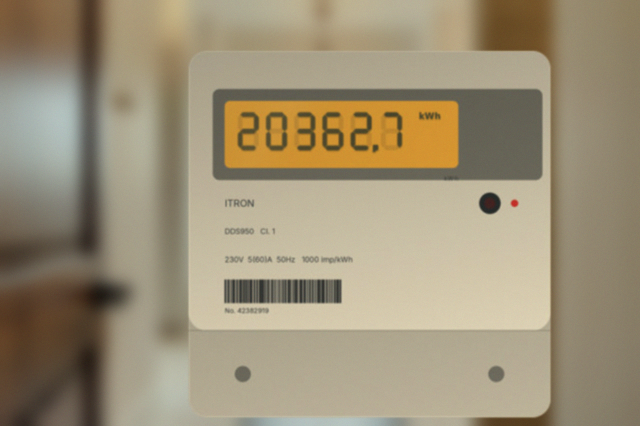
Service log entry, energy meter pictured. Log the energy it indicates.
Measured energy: 20362.7 kWh
